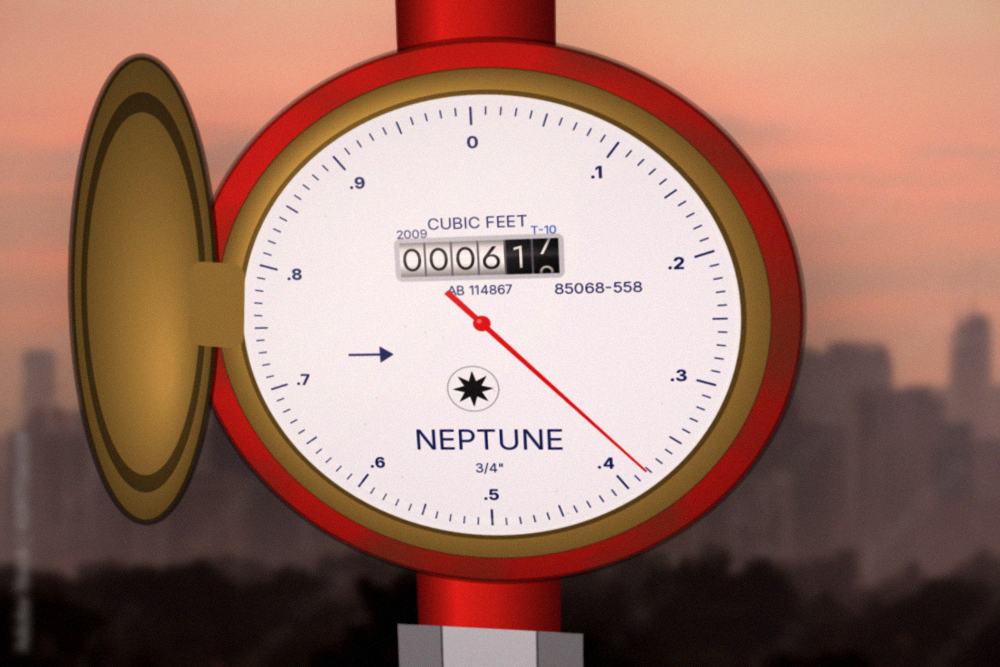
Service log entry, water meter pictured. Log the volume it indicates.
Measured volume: 617.38 ft³
